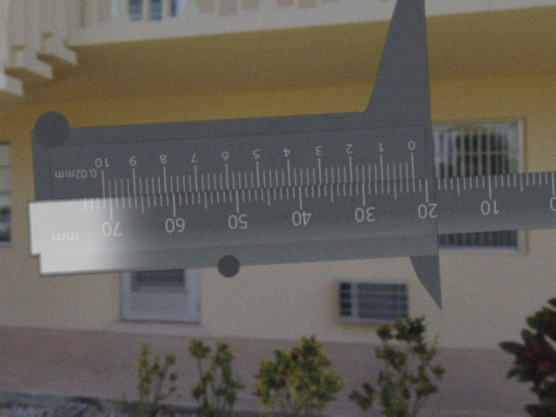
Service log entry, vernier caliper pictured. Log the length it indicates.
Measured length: 22.0 mm
